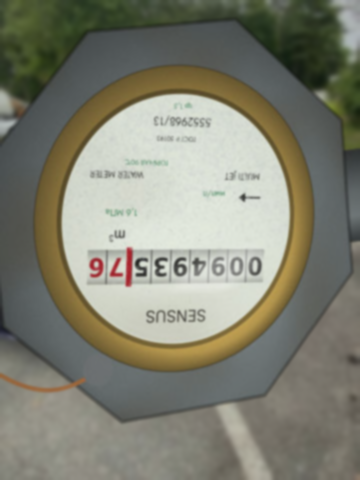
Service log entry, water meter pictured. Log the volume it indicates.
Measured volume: 94935.76 m³
